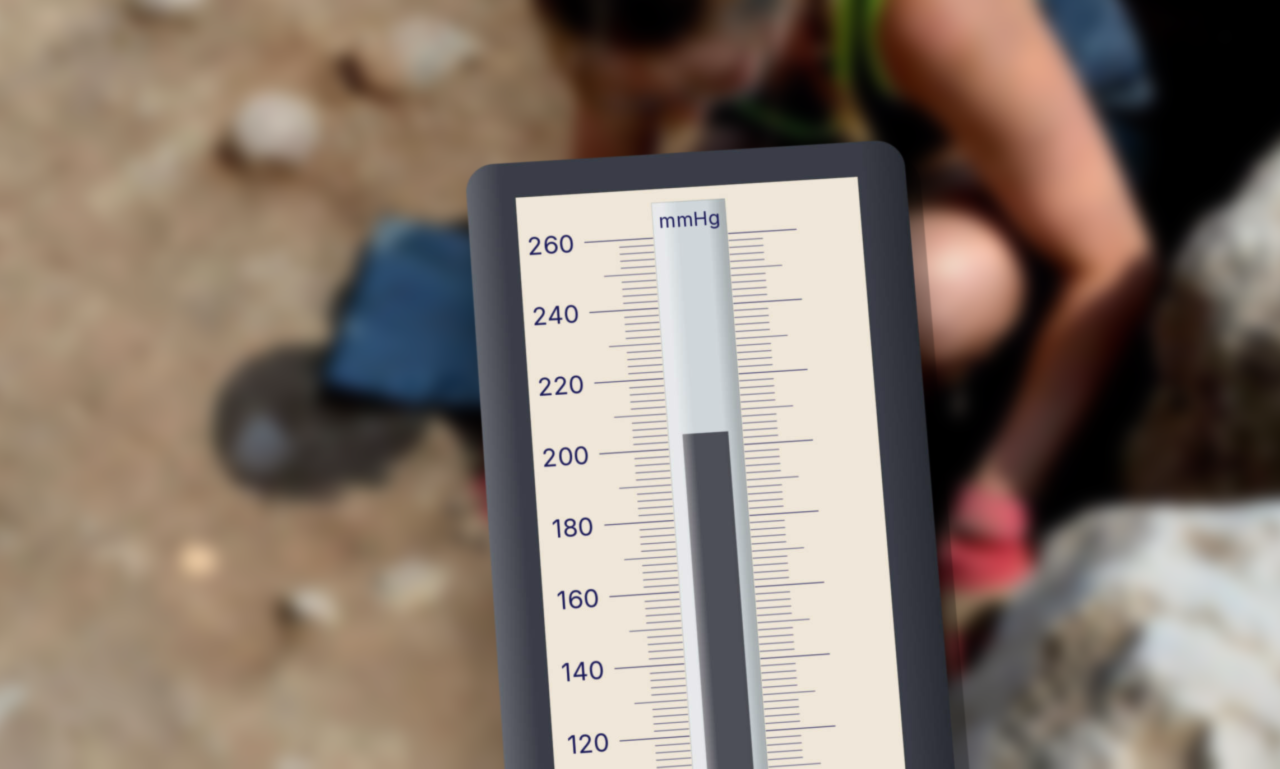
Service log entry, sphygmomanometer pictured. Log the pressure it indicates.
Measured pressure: 204 mmHg
